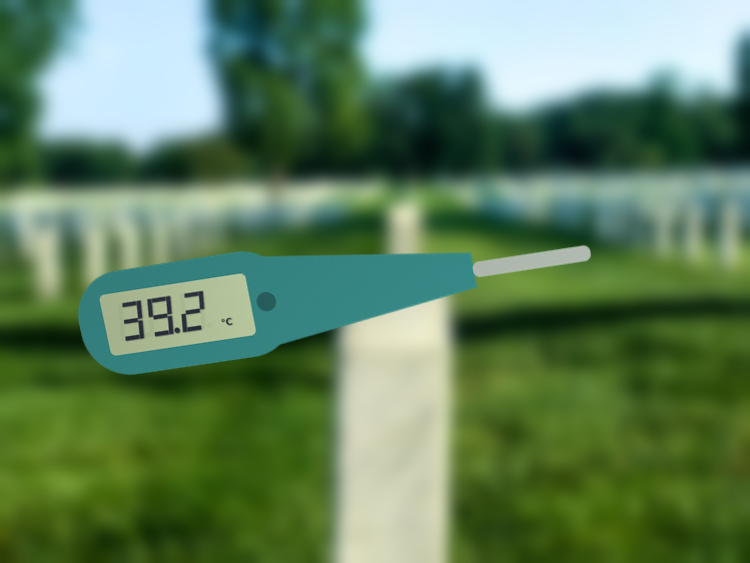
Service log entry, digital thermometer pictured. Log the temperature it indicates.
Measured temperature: 39.2 °C
